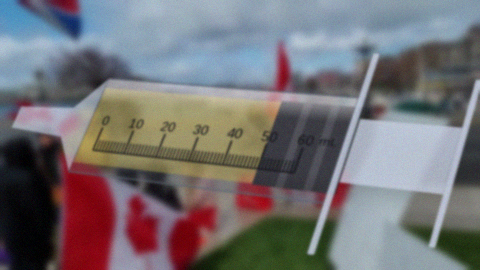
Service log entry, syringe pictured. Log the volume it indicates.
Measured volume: 50 mL
